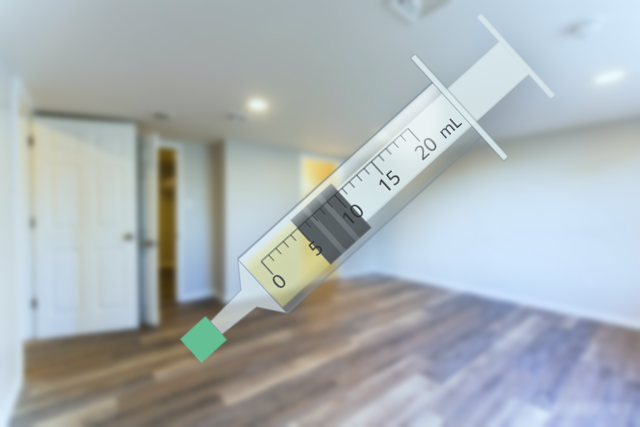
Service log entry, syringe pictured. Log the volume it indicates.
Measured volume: 5 mL
